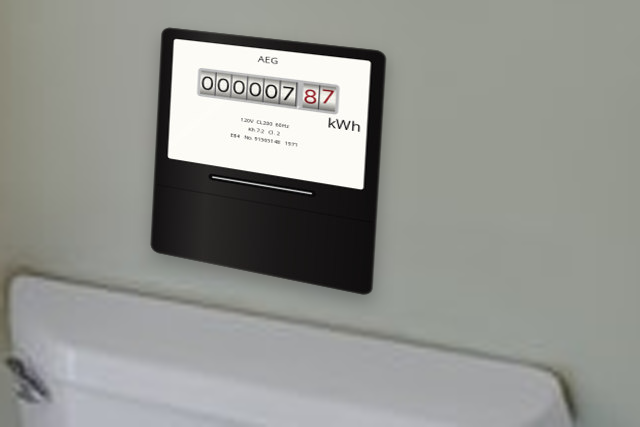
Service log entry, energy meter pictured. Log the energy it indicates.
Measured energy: 7.87 kWh
